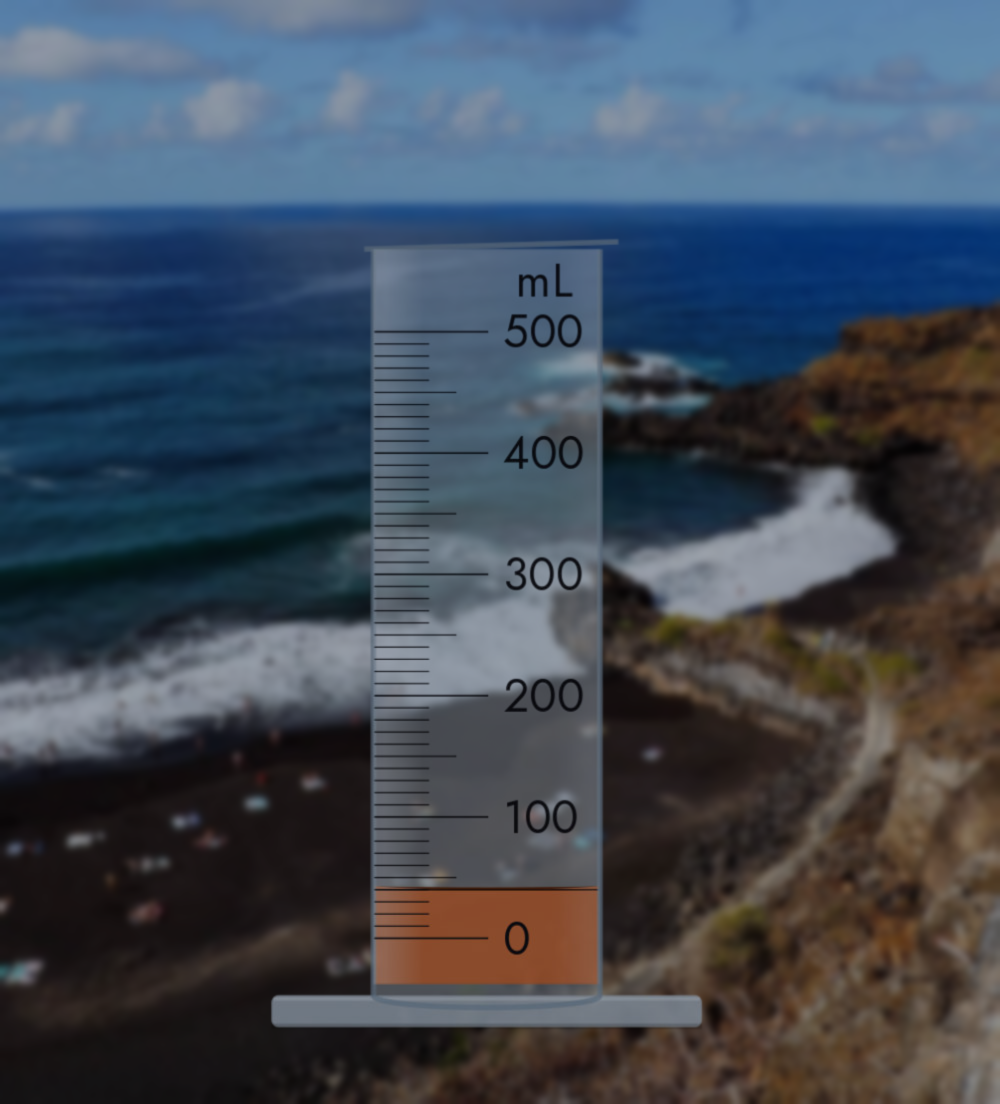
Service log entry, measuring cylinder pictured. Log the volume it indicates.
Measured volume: 40 mL
